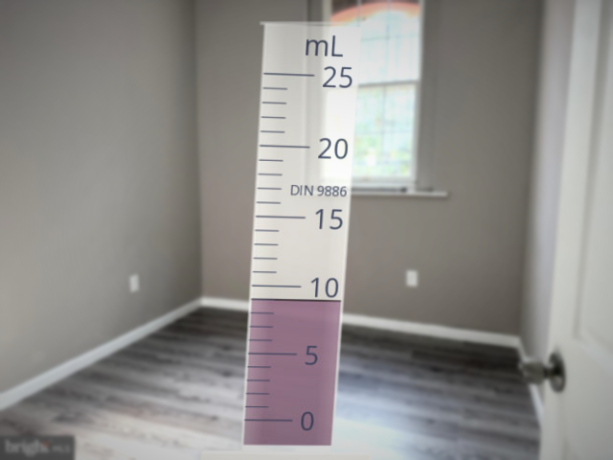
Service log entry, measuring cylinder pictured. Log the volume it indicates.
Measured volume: 9 mL
